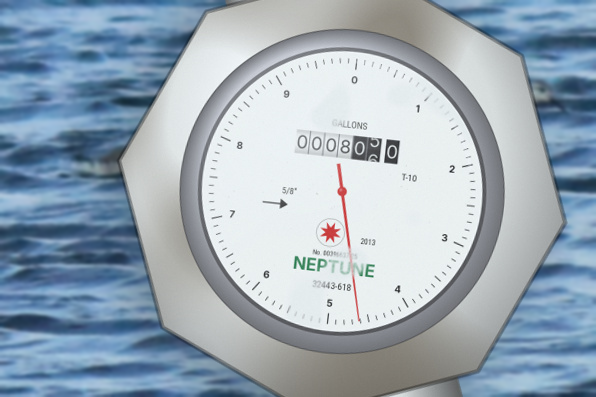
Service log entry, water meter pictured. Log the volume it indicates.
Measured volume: 8054.6 gal
